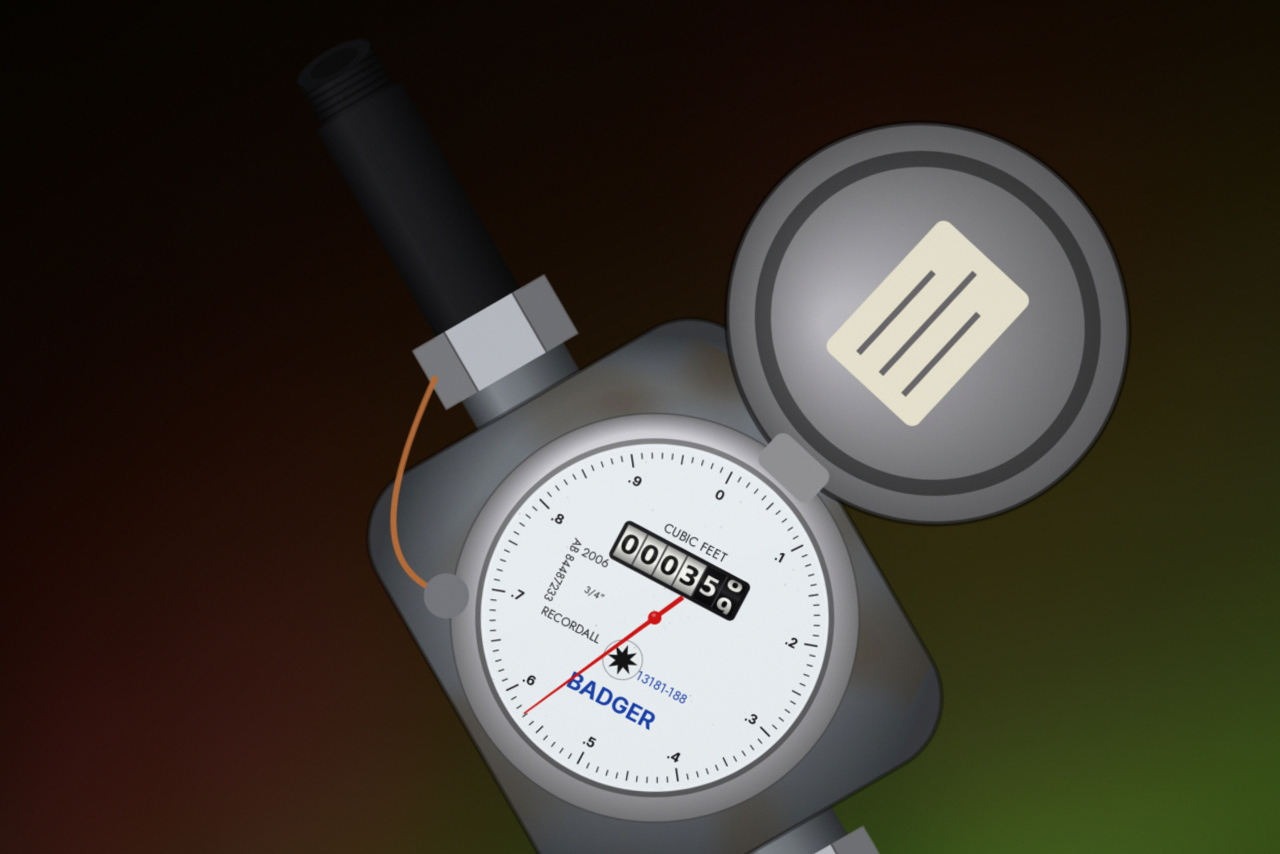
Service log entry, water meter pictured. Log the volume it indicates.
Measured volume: 358.57 ft³
